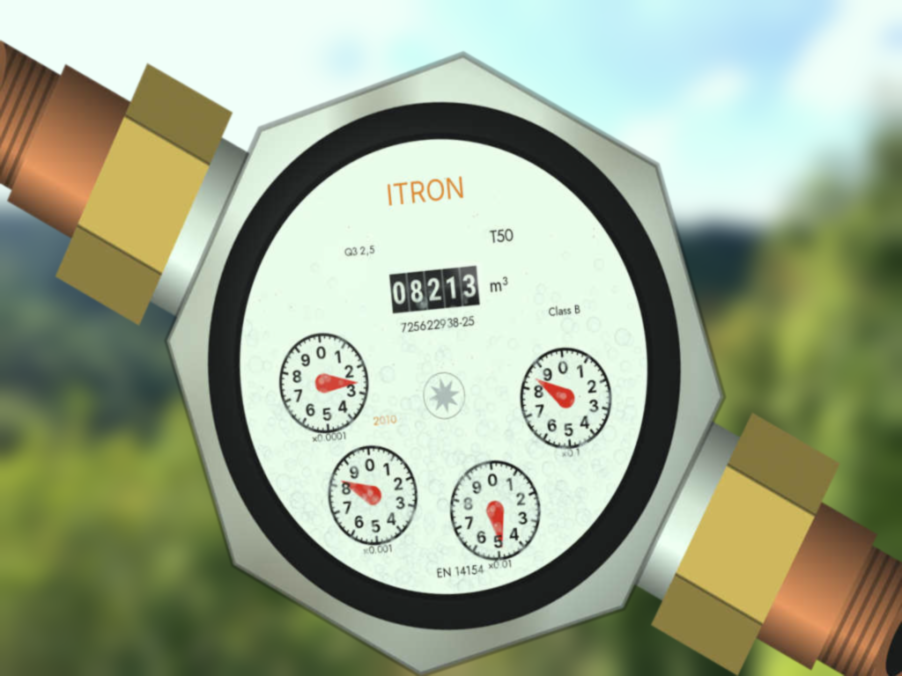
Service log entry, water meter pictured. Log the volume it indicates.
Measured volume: 8213.8482 m³
